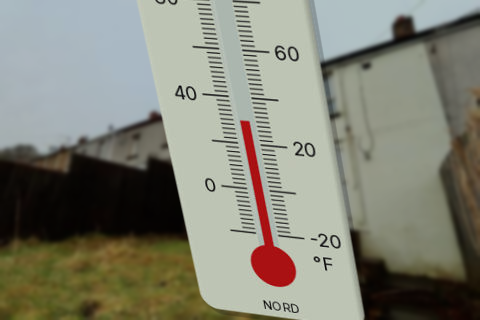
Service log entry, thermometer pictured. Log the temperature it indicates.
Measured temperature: 30 °F
